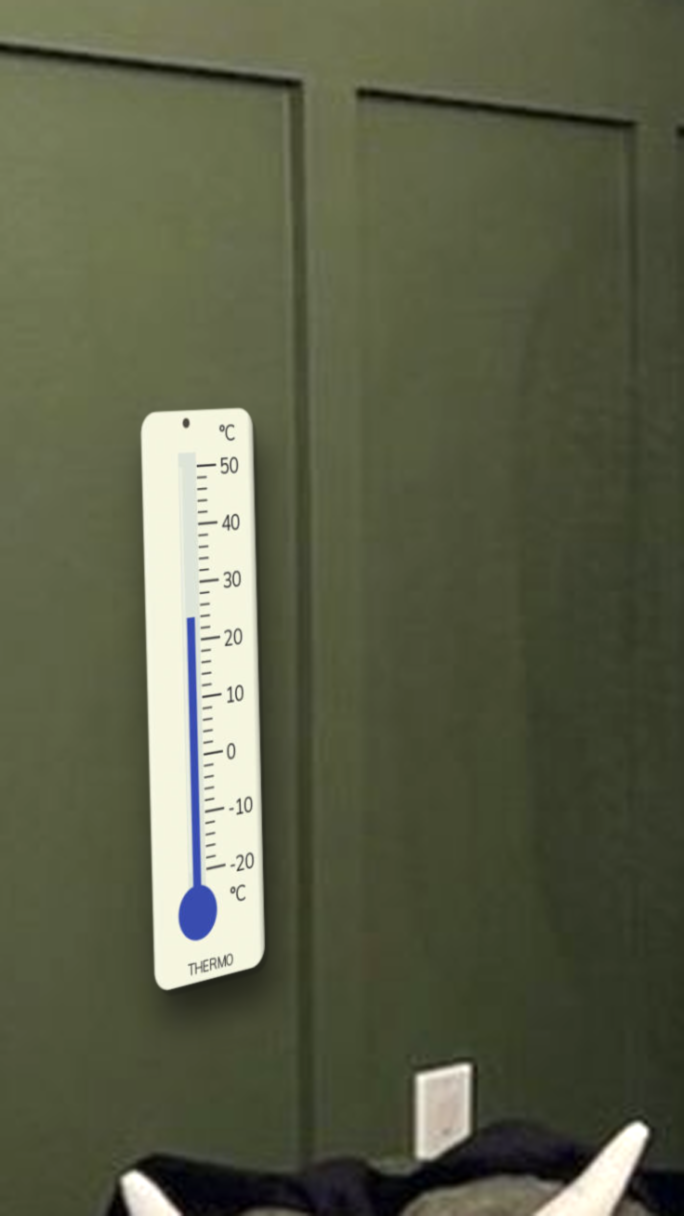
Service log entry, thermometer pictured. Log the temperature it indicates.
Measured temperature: 24 °C
